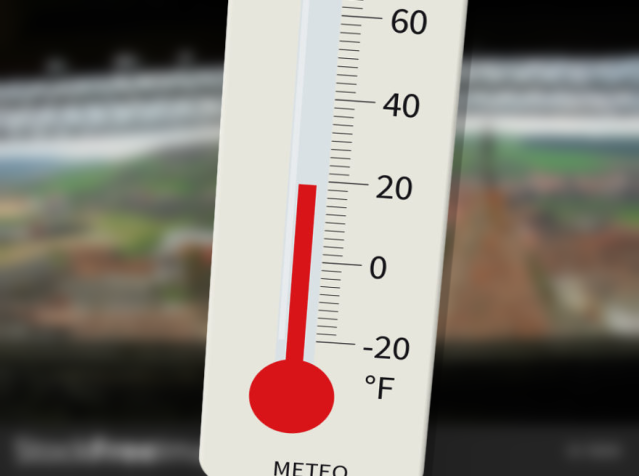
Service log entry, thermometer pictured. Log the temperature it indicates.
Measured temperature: 19 °F
